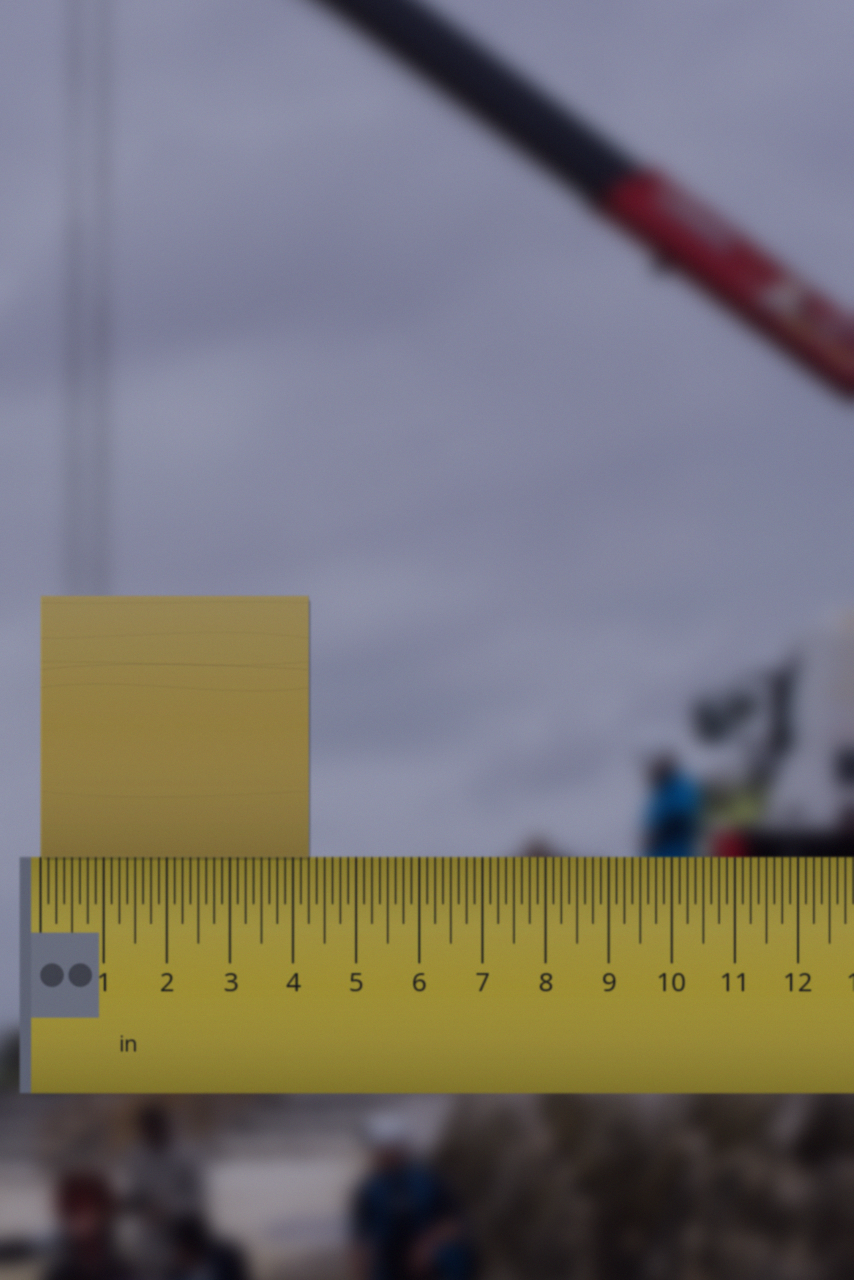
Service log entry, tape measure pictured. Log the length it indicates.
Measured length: 4.25 in
